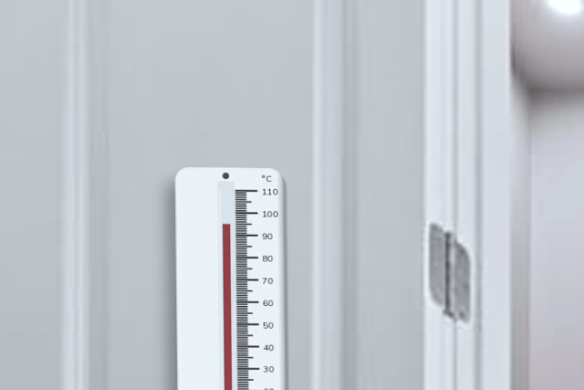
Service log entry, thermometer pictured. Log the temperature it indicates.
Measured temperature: 95 °C
